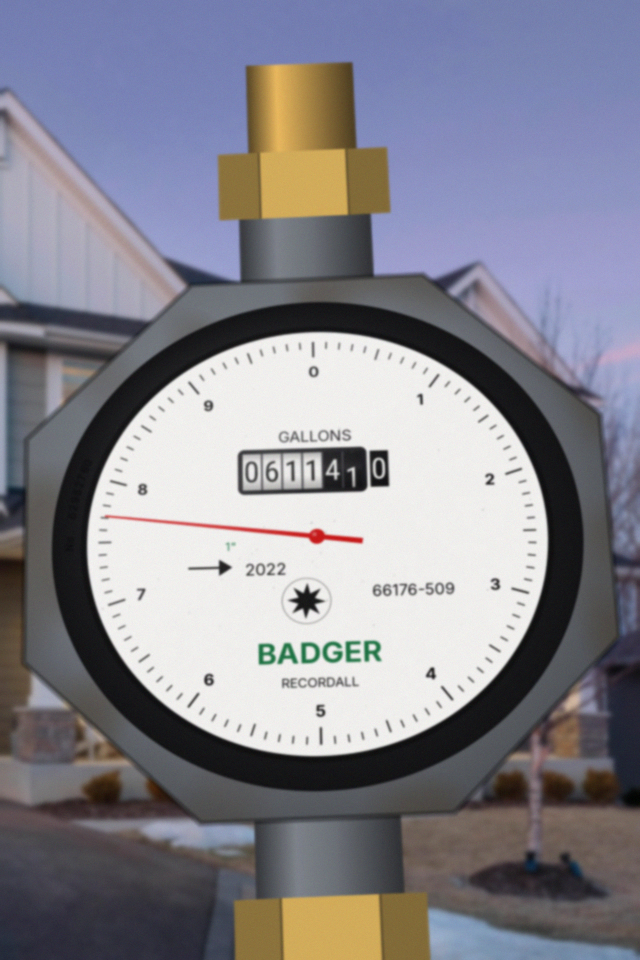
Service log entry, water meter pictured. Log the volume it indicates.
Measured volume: 611407.7 gal
